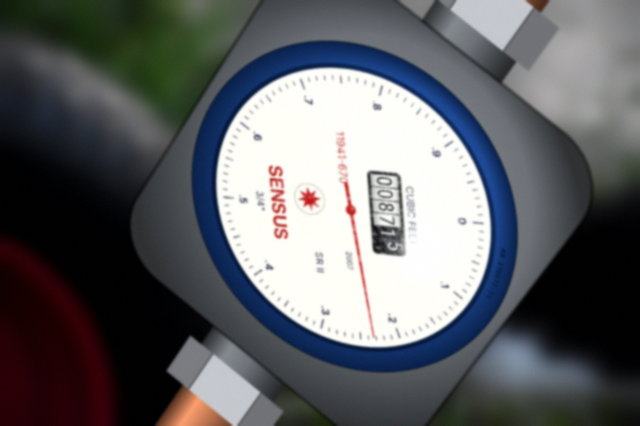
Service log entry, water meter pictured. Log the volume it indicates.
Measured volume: 8715.23 ft³
